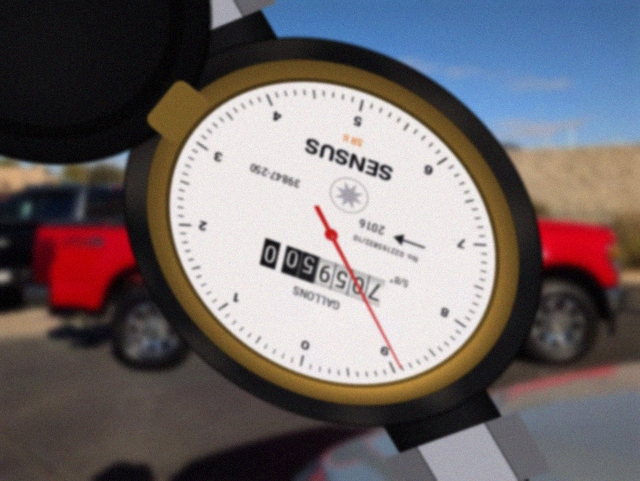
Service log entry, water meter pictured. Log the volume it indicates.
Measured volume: 7059498.9 gal
